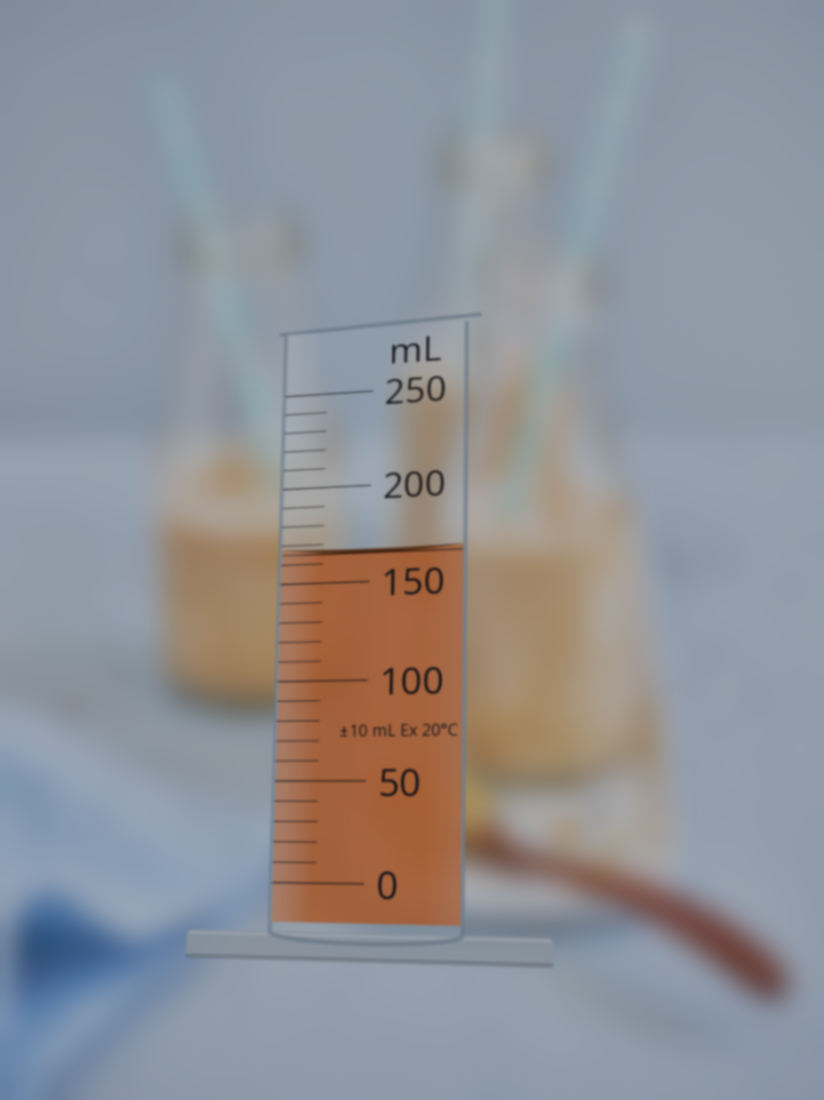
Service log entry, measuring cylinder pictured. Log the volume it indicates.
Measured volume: 165 mL
